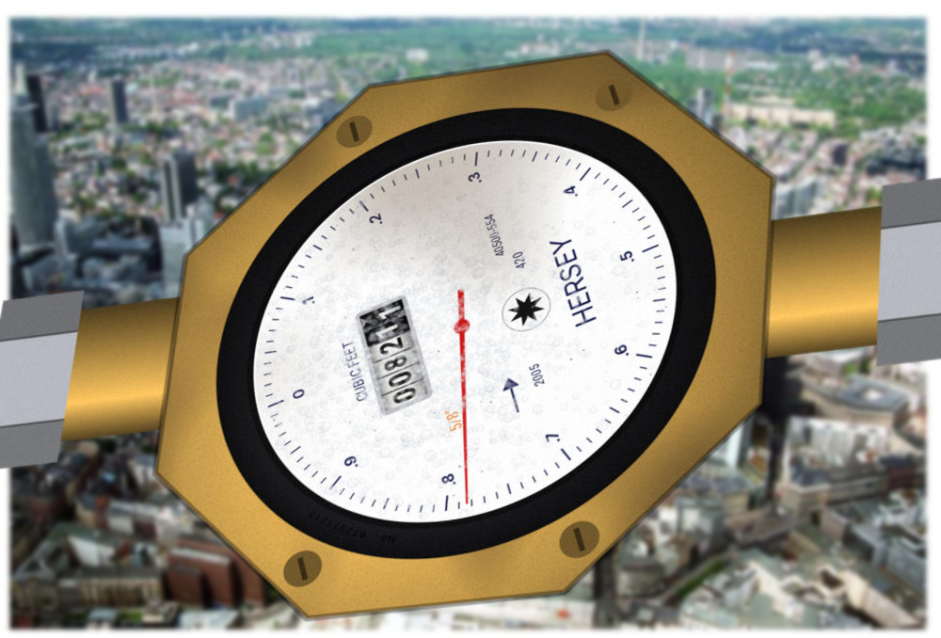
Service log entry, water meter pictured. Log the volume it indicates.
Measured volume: 8210.78 ft³
